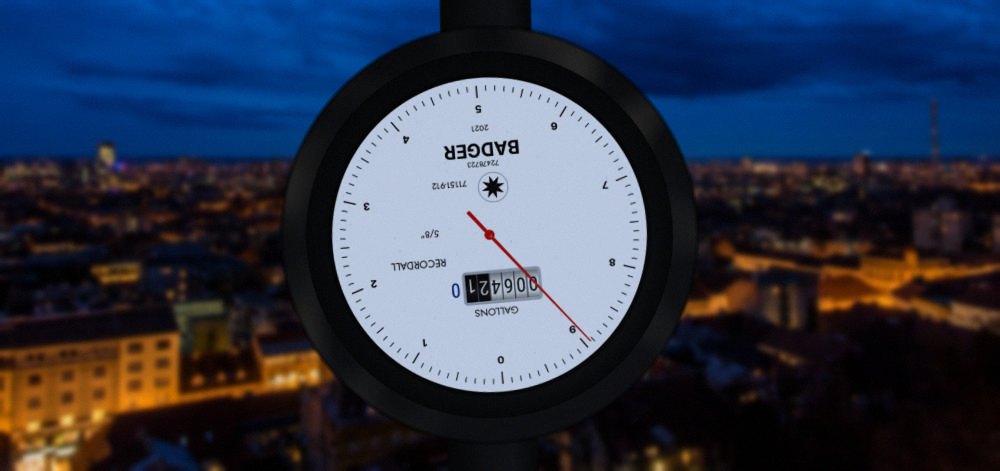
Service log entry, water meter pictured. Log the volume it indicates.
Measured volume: 64208.9 gal
